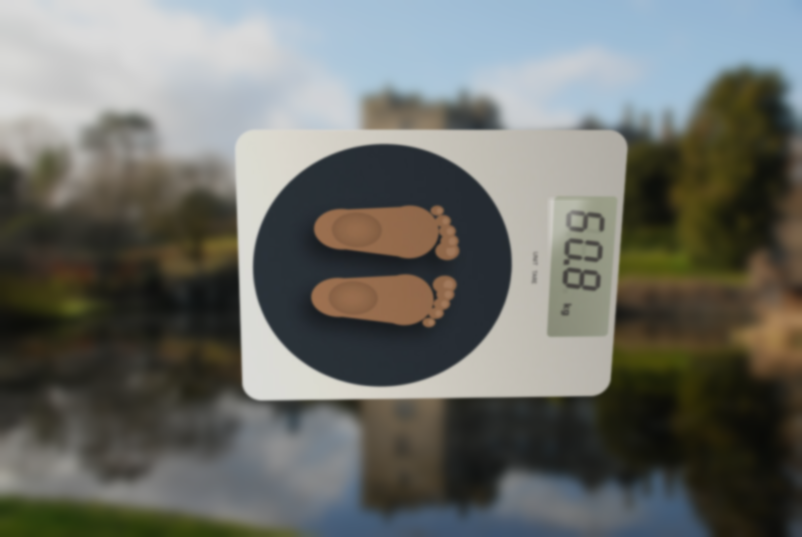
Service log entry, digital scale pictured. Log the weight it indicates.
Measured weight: 60.8 kg
